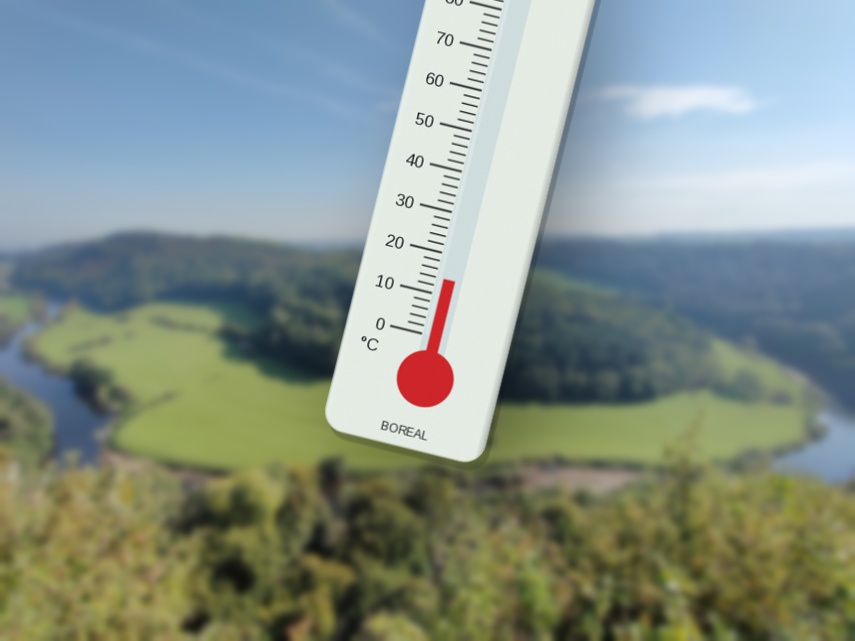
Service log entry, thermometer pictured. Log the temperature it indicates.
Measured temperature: 14 °C
